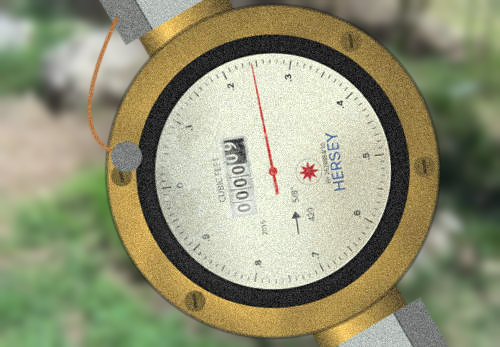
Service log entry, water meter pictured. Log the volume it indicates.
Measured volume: 9.24 ft³
